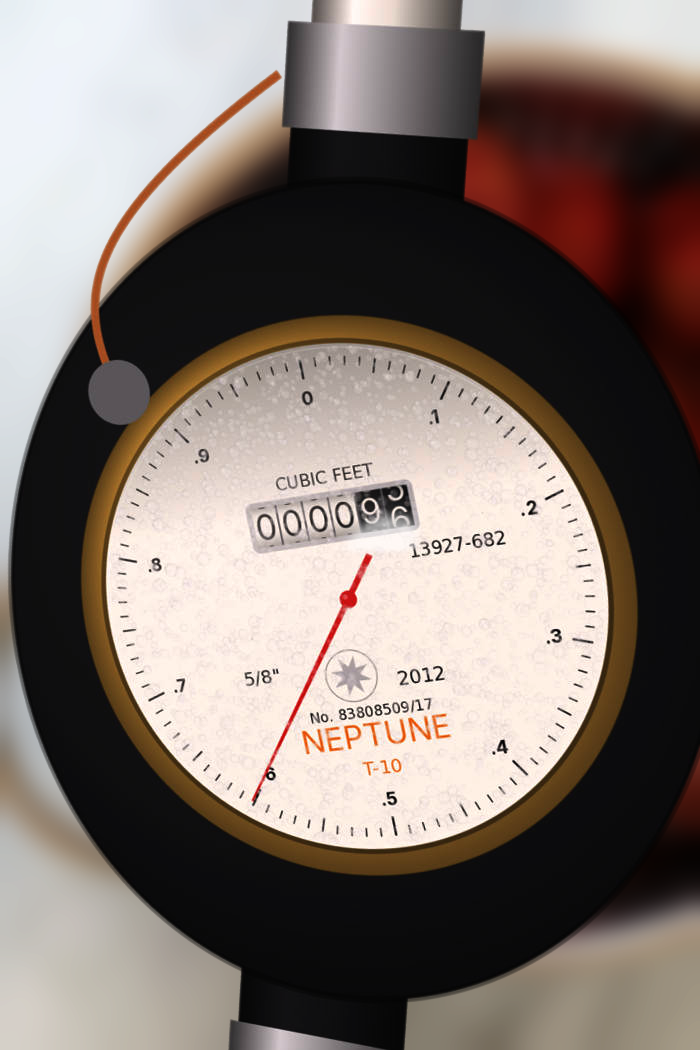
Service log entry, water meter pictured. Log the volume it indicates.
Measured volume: 95.60 ft³
